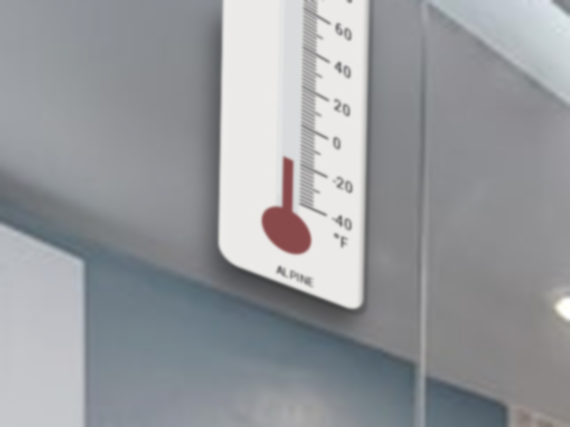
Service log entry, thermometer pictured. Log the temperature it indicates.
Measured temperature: -20 °F
